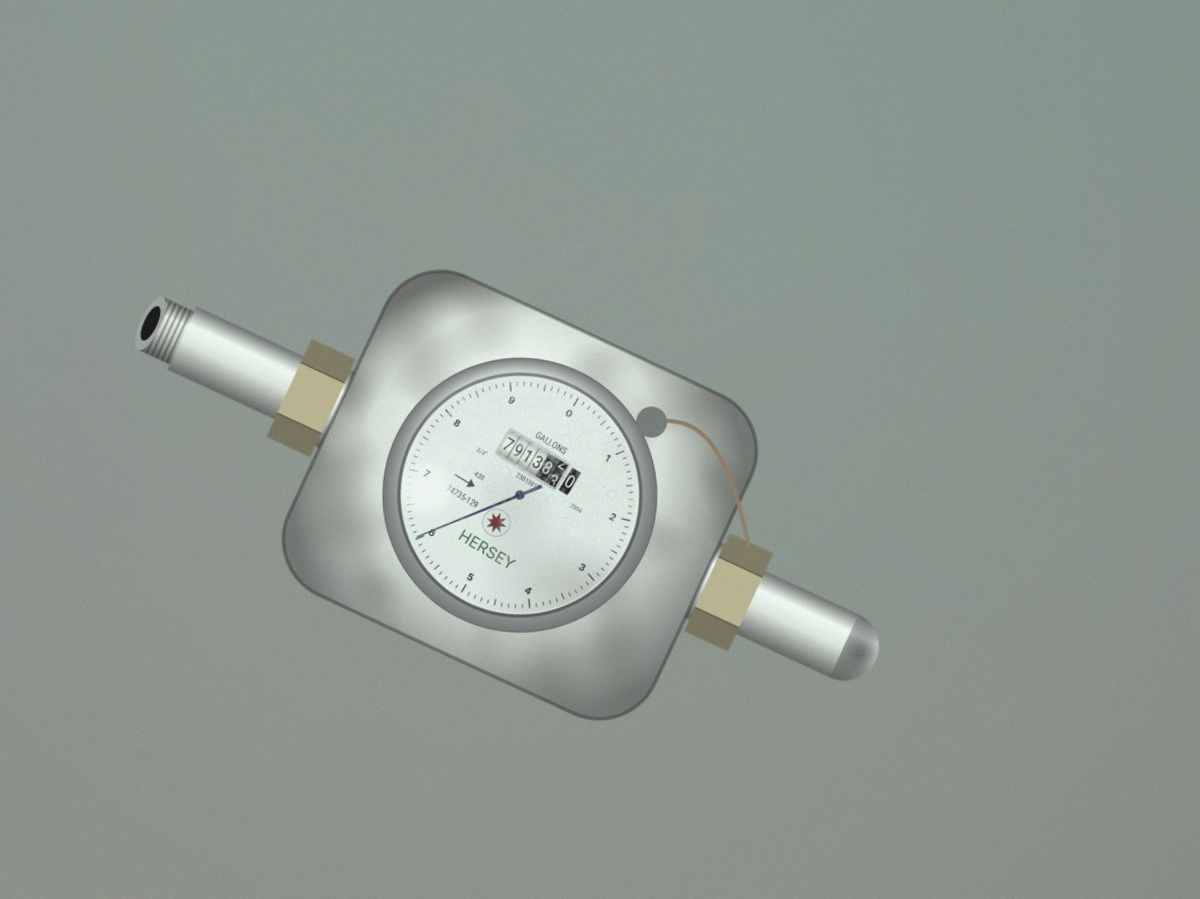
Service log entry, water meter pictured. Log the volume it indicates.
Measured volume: 7913826.0 gal
